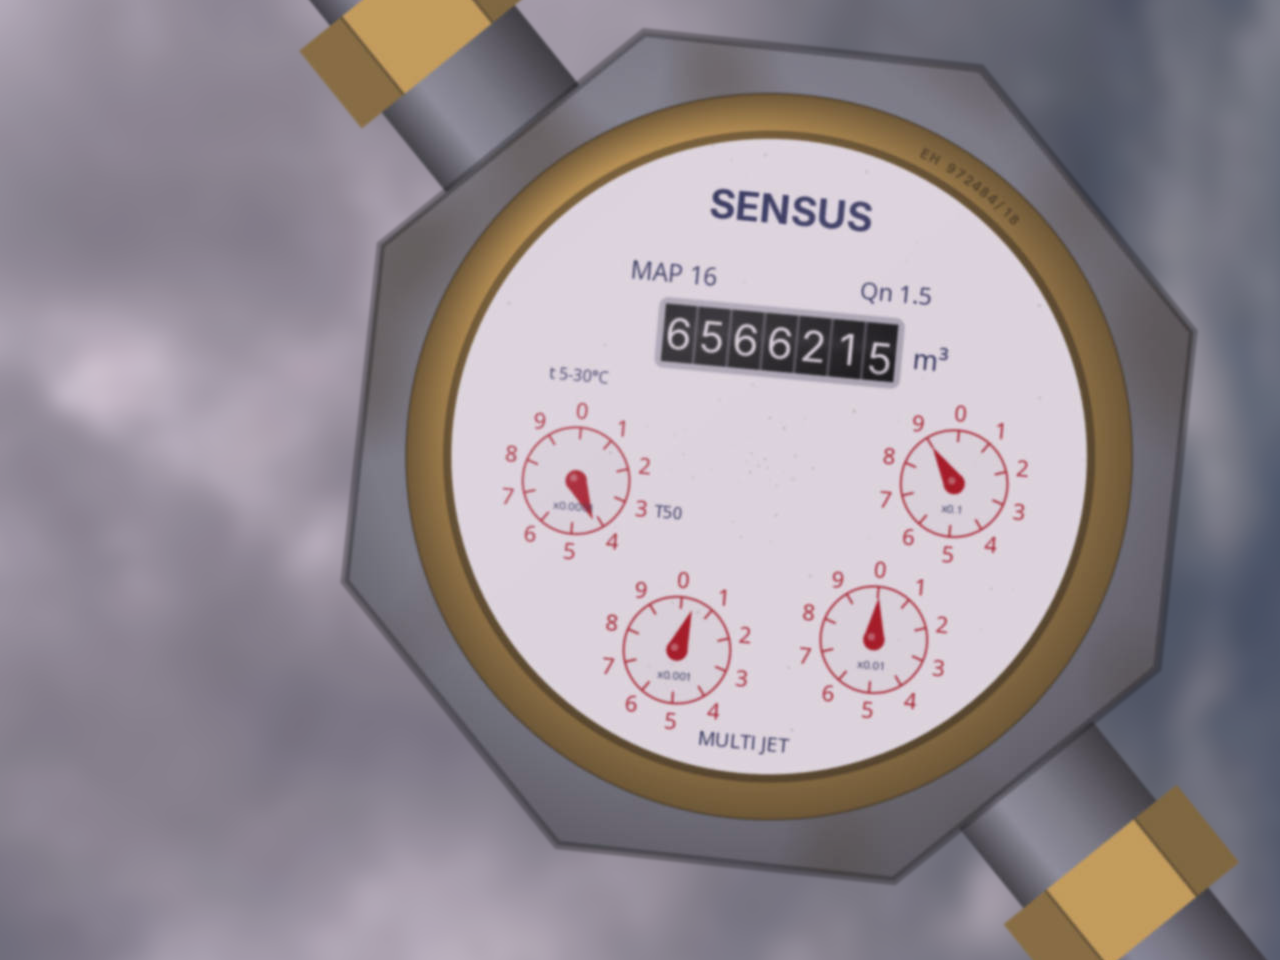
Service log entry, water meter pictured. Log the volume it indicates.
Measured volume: 6566214.9004 m³
